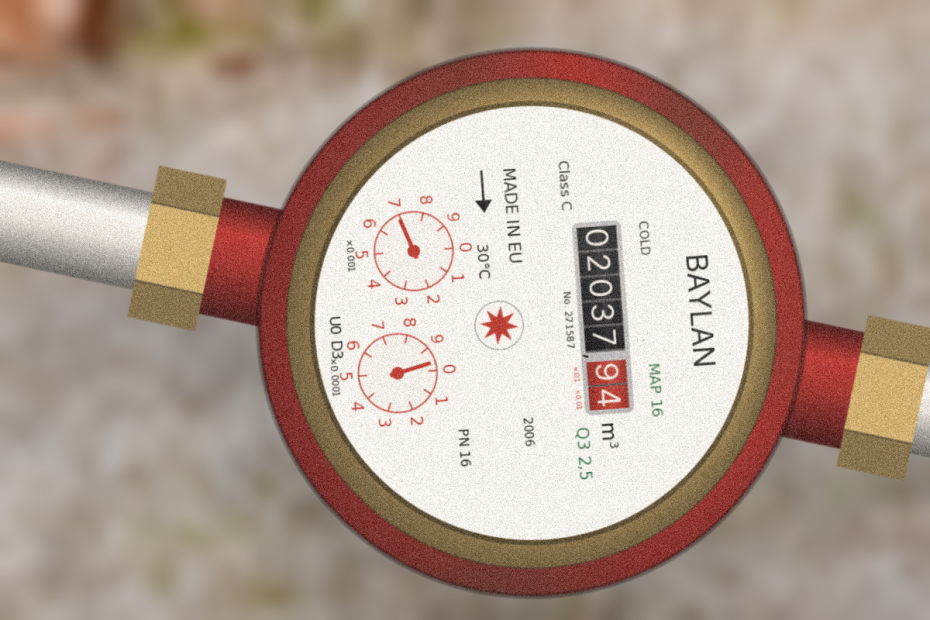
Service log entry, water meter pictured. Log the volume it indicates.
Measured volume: 2037.9469 m³
